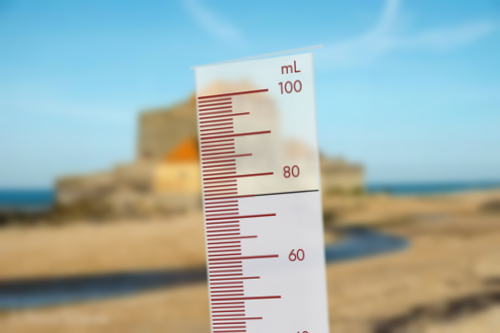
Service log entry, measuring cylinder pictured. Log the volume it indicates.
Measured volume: 75 mL
